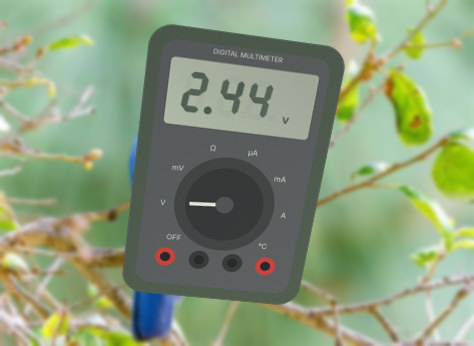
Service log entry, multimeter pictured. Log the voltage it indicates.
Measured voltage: 2.44 V
